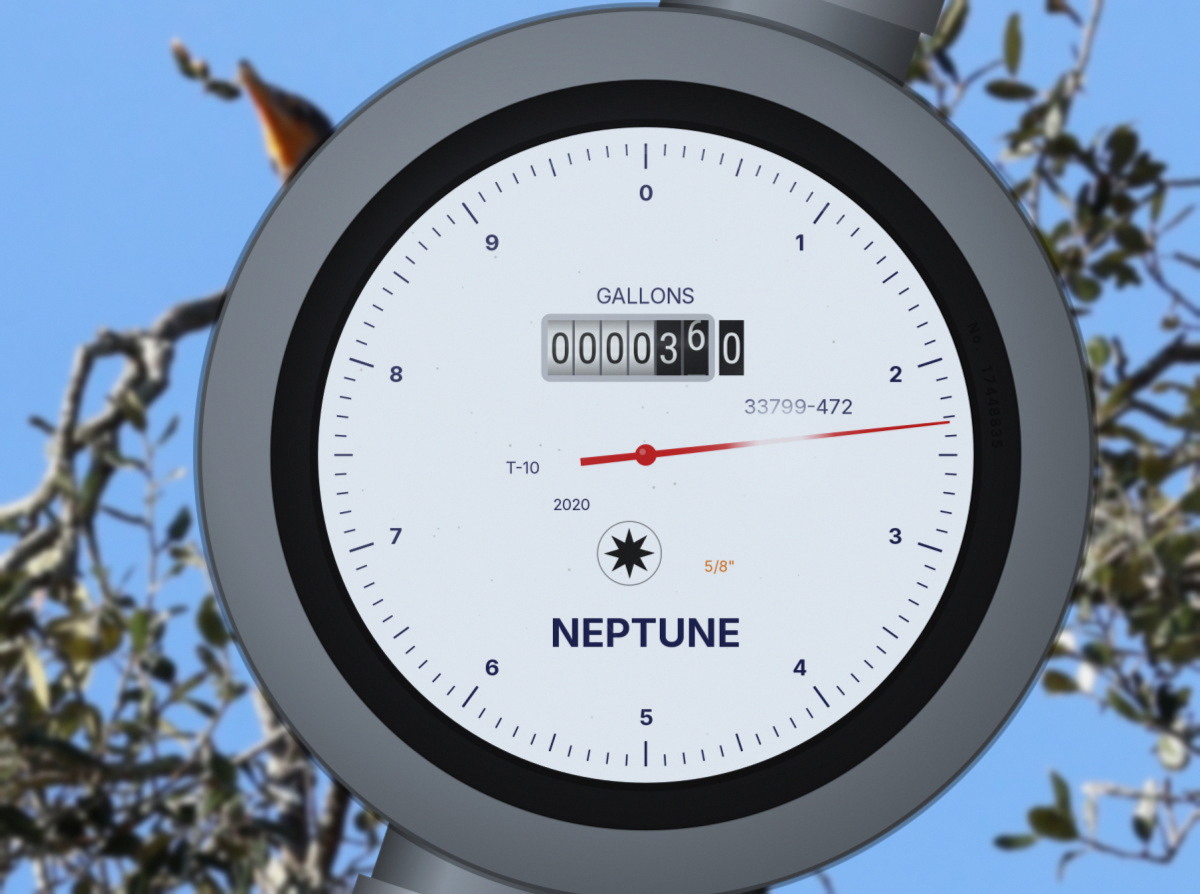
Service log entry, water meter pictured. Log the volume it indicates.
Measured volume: 362.3 gal
